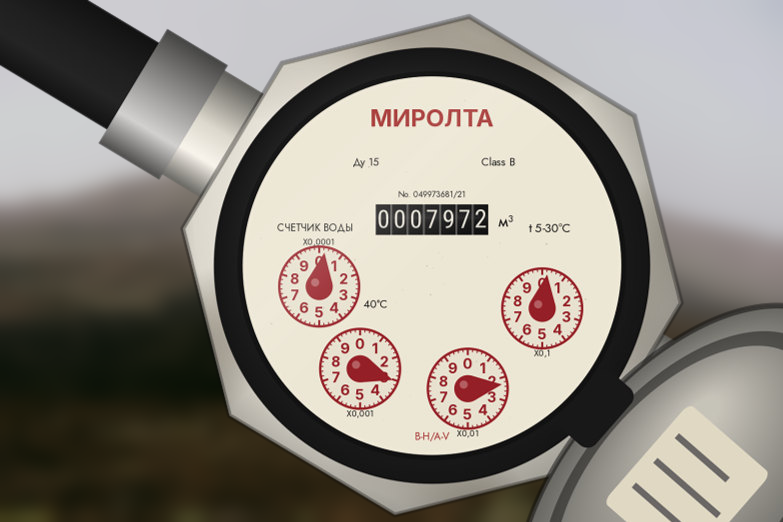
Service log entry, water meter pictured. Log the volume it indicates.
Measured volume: 7972.0230 m³
